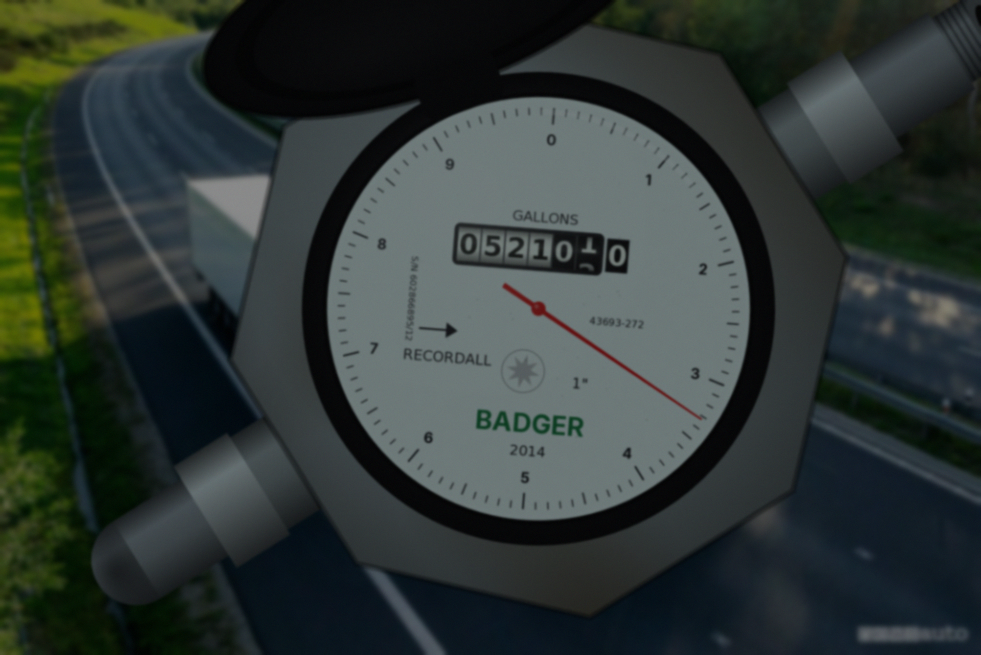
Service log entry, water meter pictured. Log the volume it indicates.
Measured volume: 521013.3 gal
